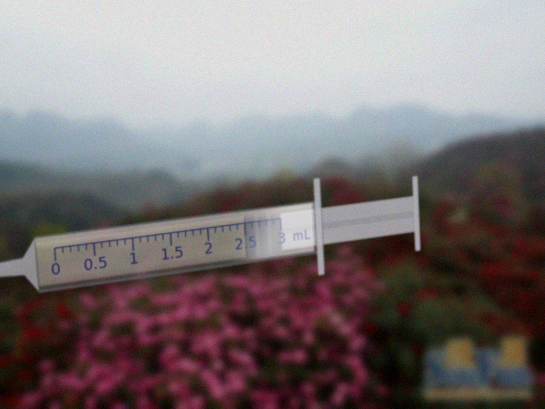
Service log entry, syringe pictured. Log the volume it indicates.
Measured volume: 2.5 mL
